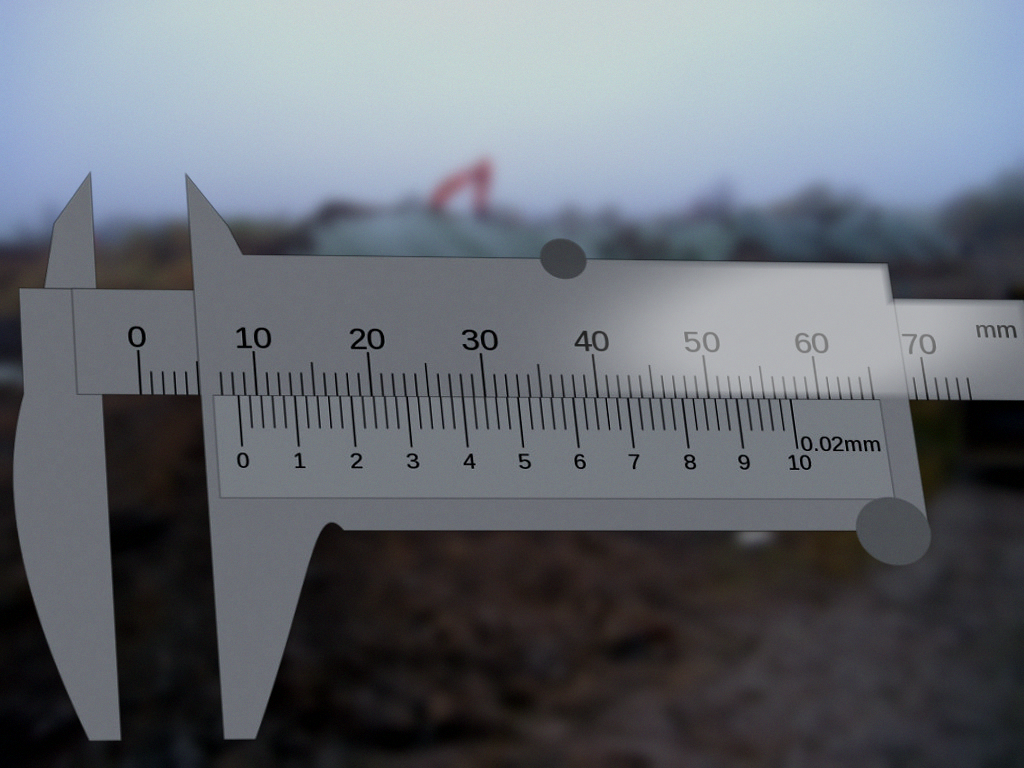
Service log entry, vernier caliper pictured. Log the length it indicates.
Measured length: 8.4 mm
